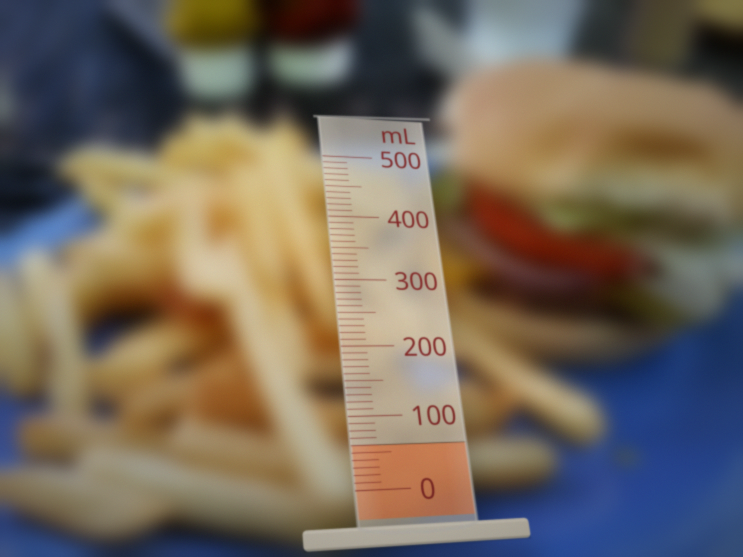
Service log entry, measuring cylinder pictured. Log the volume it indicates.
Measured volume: 60 mL
